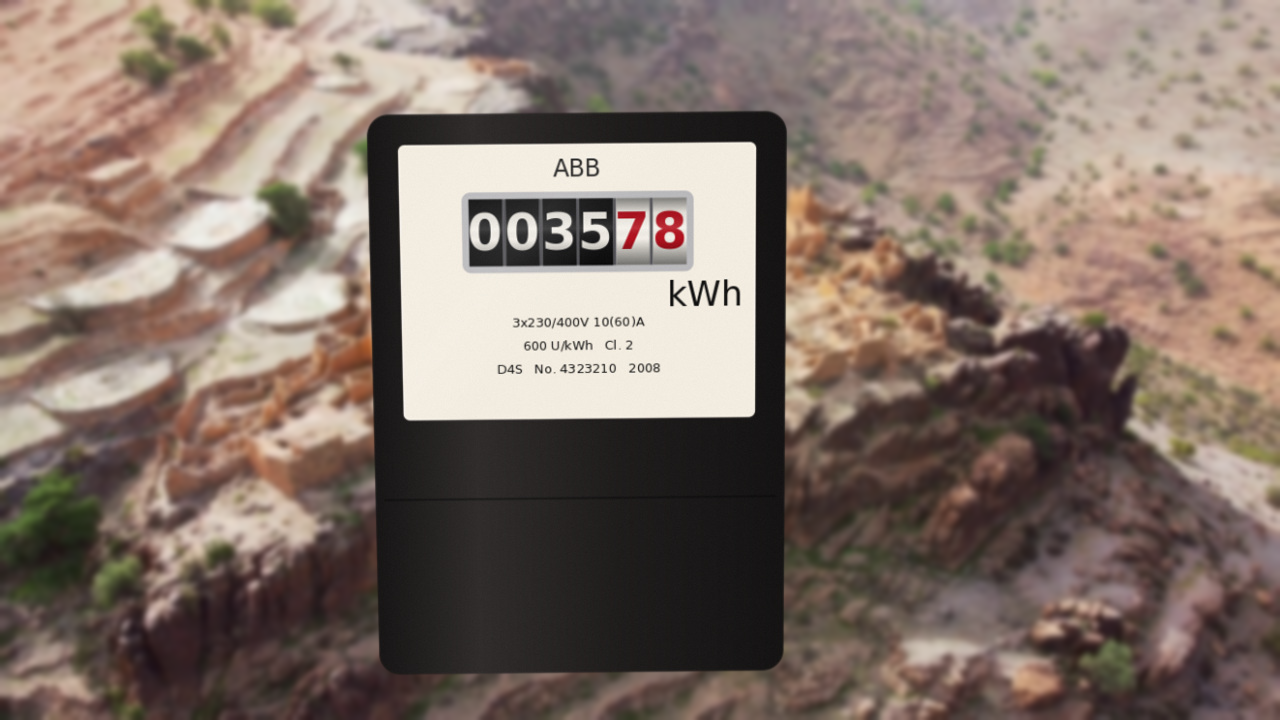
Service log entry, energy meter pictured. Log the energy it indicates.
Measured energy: 35.78 kWh
